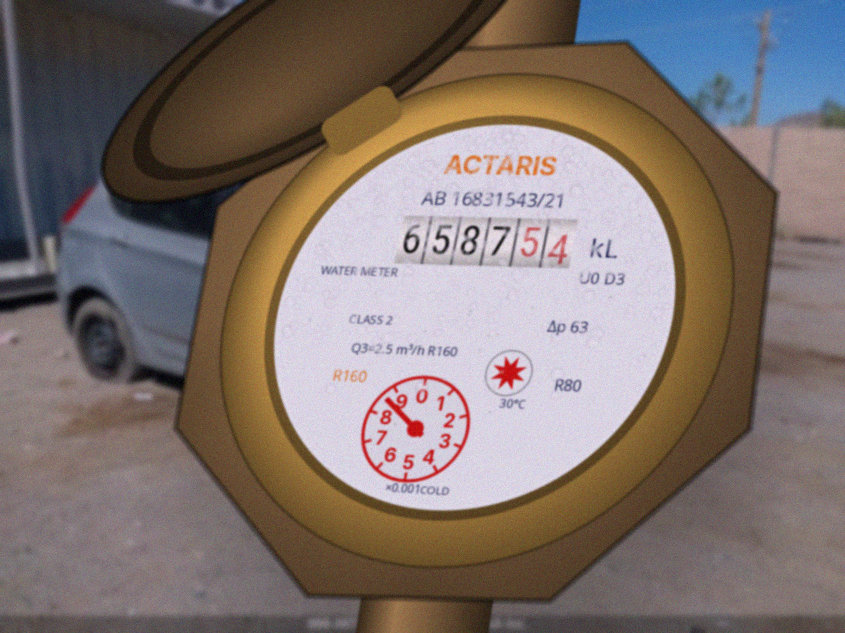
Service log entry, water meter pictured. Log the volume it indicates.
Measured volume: 6587.538 kL
